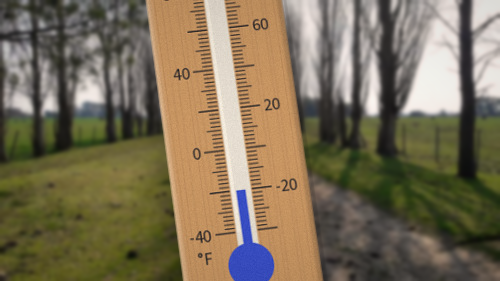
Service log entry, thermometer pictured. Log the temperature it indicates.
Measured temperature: -20 °F
